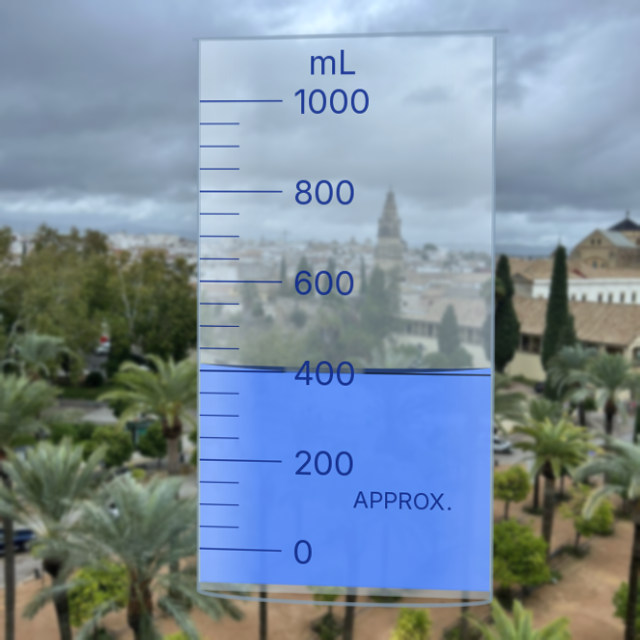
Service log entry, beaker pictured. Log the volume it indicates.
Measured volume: 400 mL
